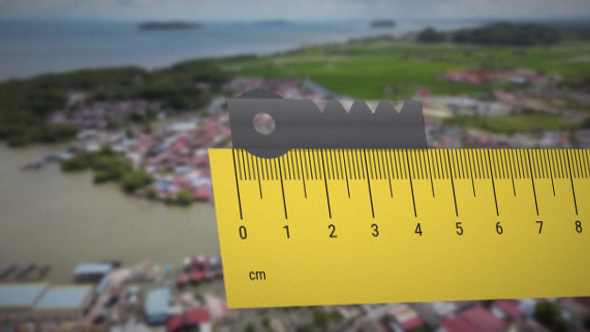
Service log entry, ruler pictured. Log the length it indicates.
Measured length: 4.5 cm
